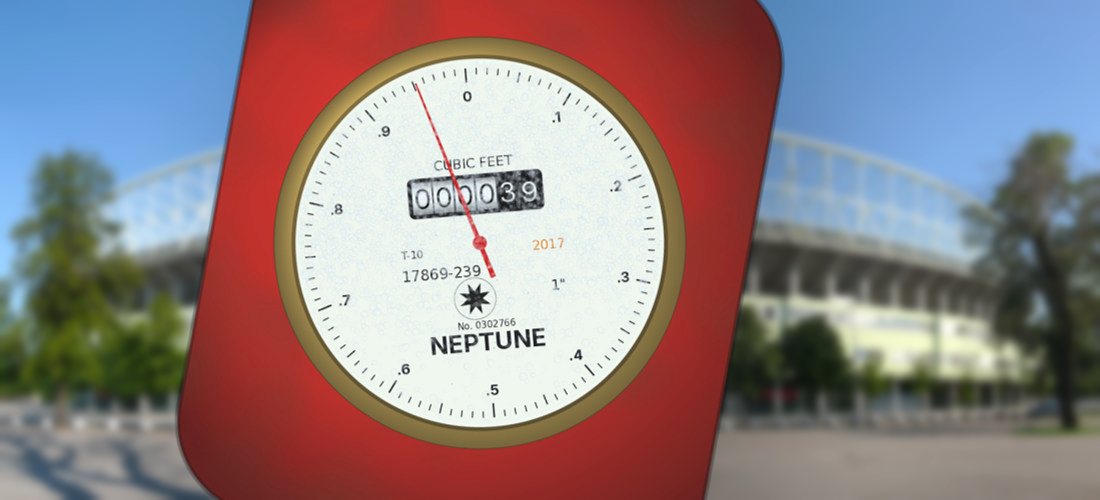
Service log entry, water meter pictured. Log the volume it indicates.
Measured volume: 38.95 ft³
